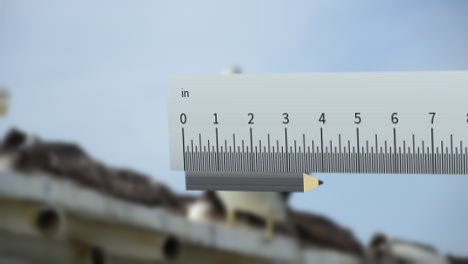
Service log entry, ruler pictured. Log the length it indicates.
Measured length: 4 in
